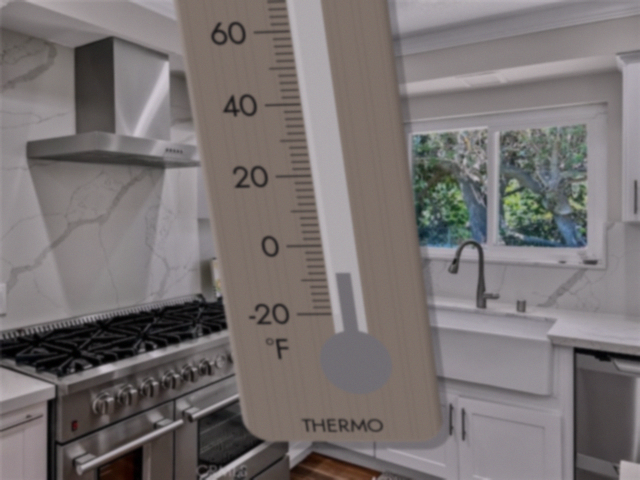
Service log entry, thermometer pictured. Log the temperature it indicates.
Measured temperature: -8 °F
